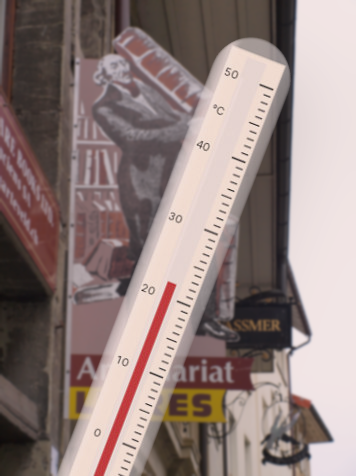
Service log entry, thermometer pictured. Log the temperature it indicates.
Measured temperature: 22 °C
